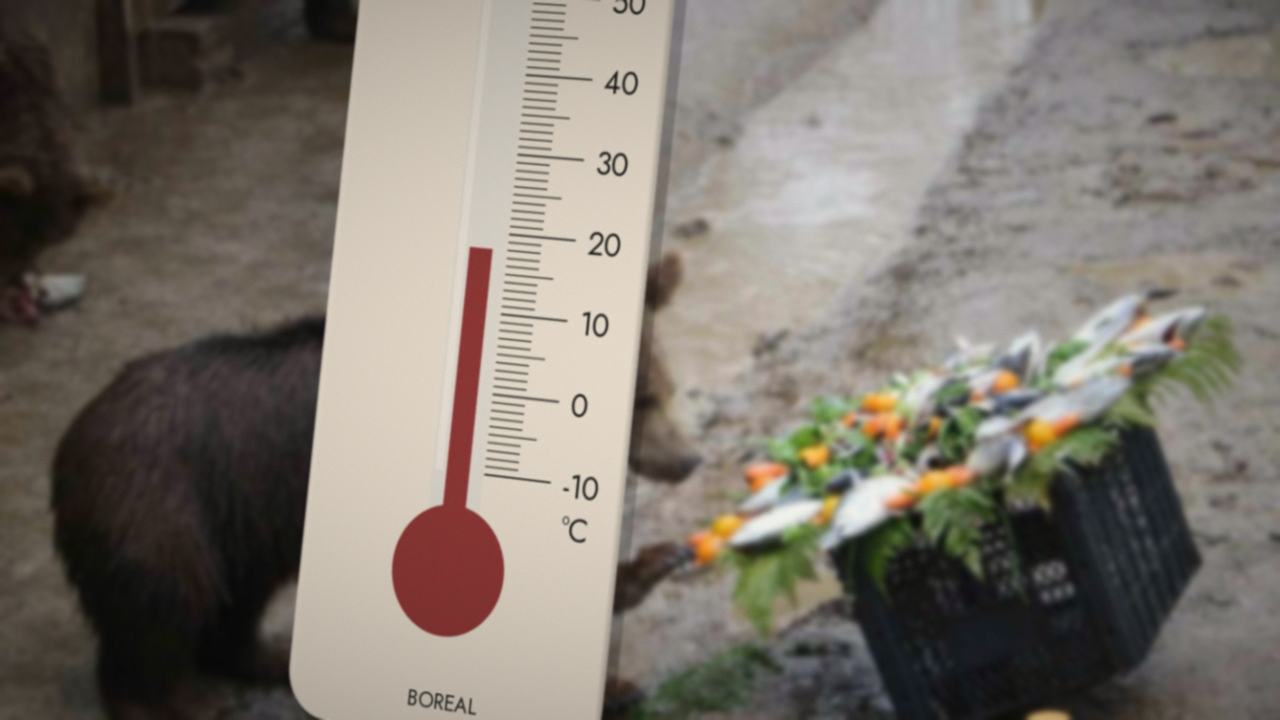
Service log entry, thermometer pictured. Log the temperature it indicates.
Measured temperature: 18 °C
